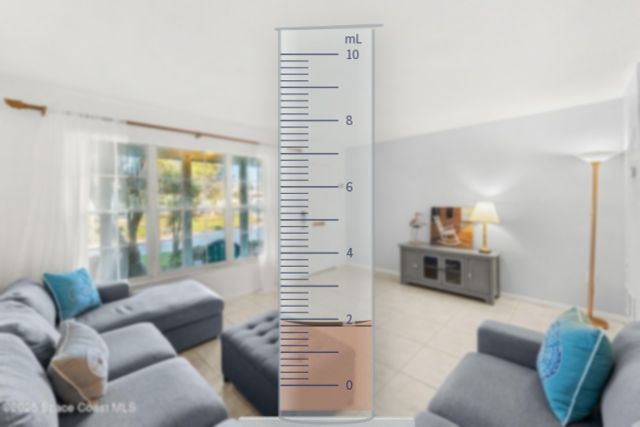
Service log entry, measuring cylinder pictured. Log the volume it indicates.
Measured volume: 1.8 mL
